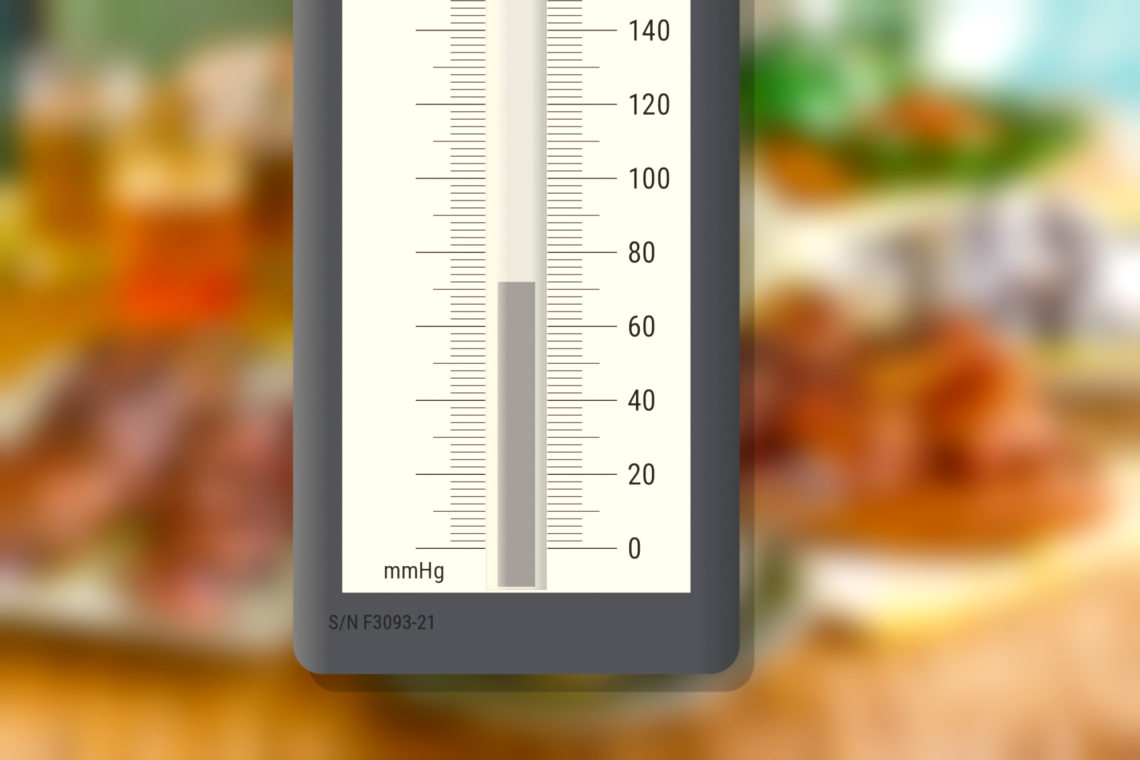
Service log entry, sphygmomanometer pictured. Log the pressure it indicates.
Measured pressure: 72 mmHg
